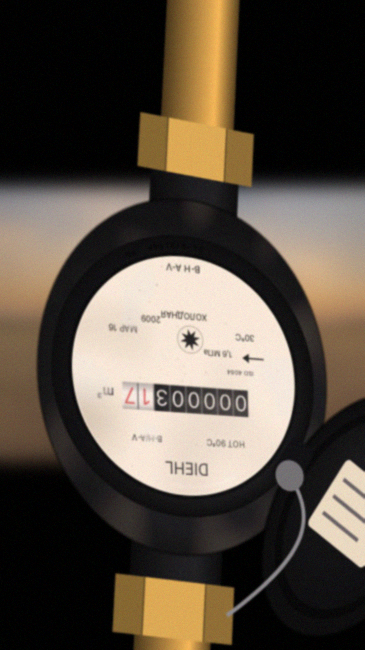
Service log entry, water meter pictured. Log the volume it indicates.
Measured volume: 3.17 m³
